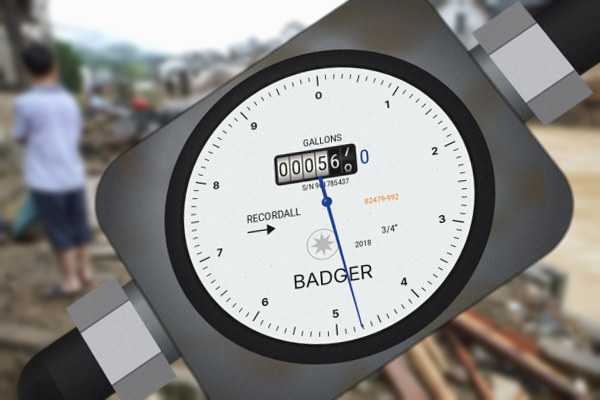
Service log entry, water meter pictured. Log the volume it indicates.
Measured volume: 5674.7 gal
